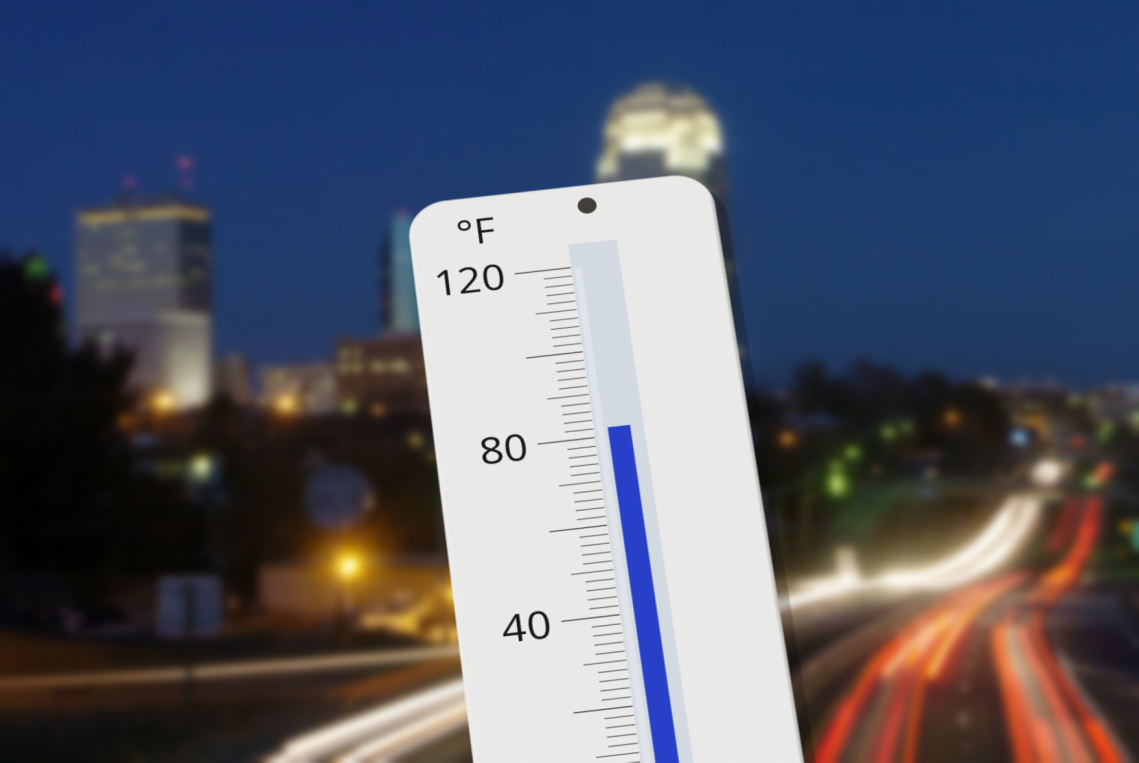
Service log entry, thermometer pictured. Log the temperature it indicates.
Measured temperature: 82 °F
